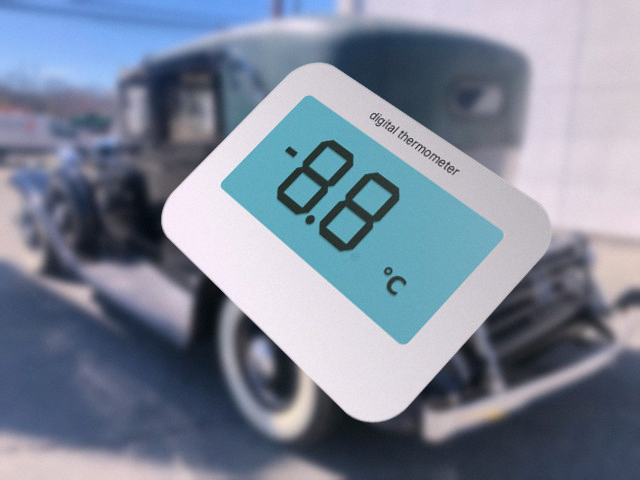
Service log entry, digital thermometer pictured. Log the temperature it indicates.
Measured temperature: -8.8 °C
